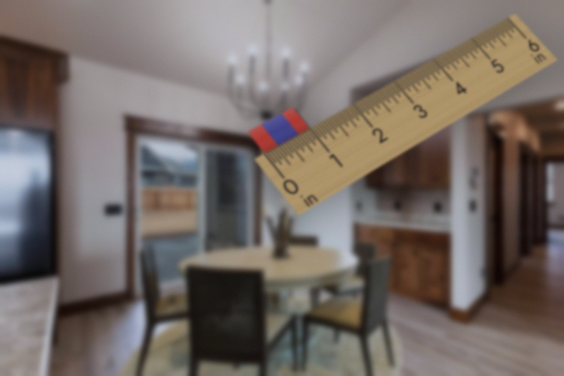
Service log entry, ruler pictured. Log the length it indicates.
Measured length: 1 in
